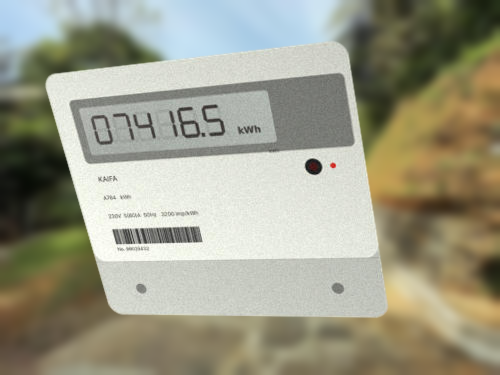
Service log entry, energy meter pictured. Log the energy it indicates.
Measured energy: 7416.5 kWh
